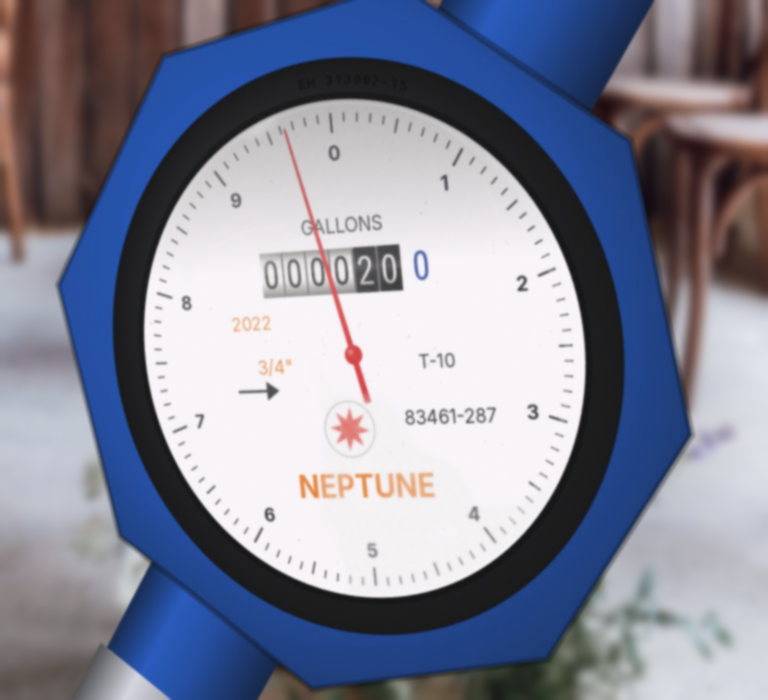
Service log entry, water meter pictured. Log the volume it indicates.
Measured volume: 199.6 gal
